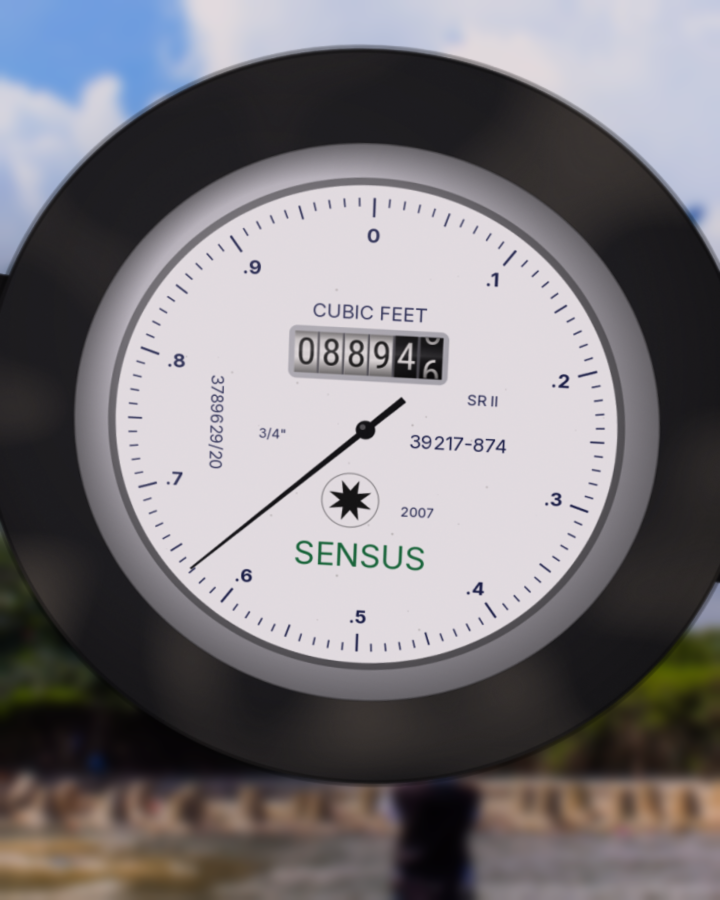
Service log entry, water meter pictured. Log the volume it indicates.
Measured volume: 88945.63 ft³
